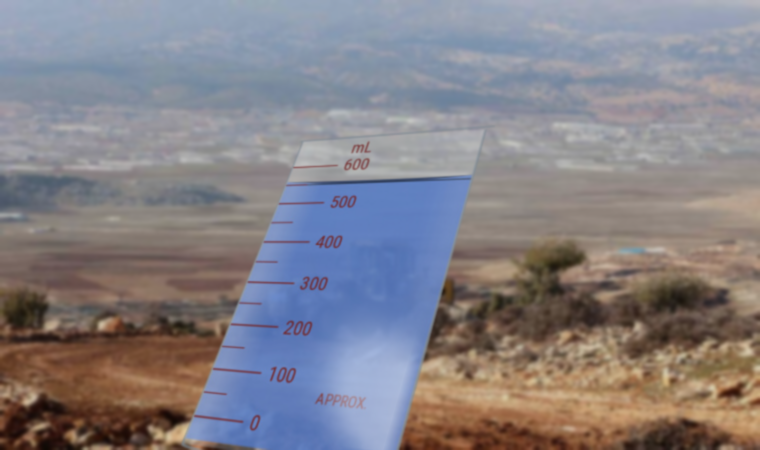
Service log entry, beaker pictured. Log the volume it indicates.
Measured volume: 550 mL
